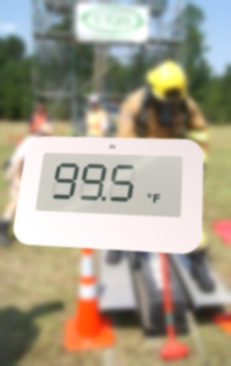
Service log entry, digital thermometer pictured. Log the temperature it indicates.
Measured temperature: 99.5 °F
